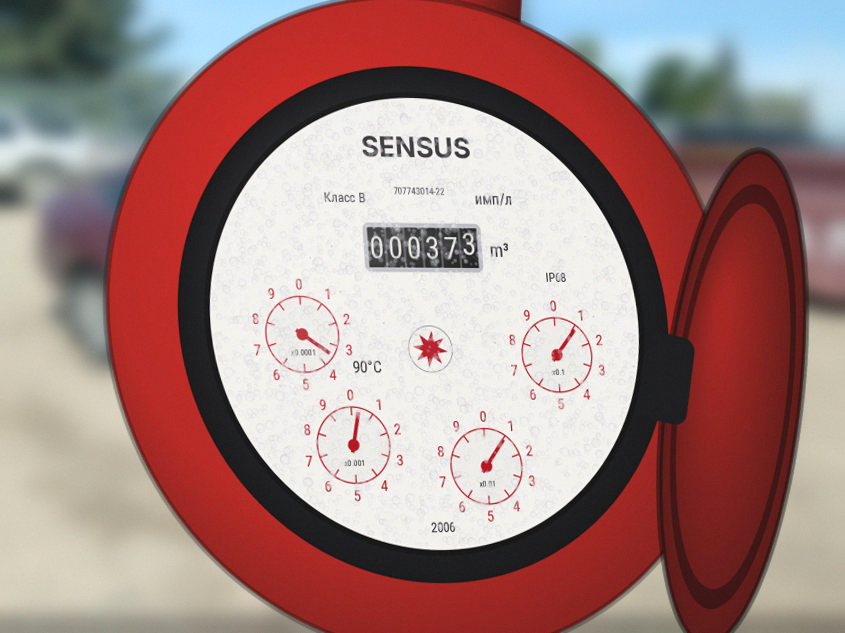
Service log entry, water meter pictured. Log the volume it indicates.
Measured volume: 373.1103 m³
